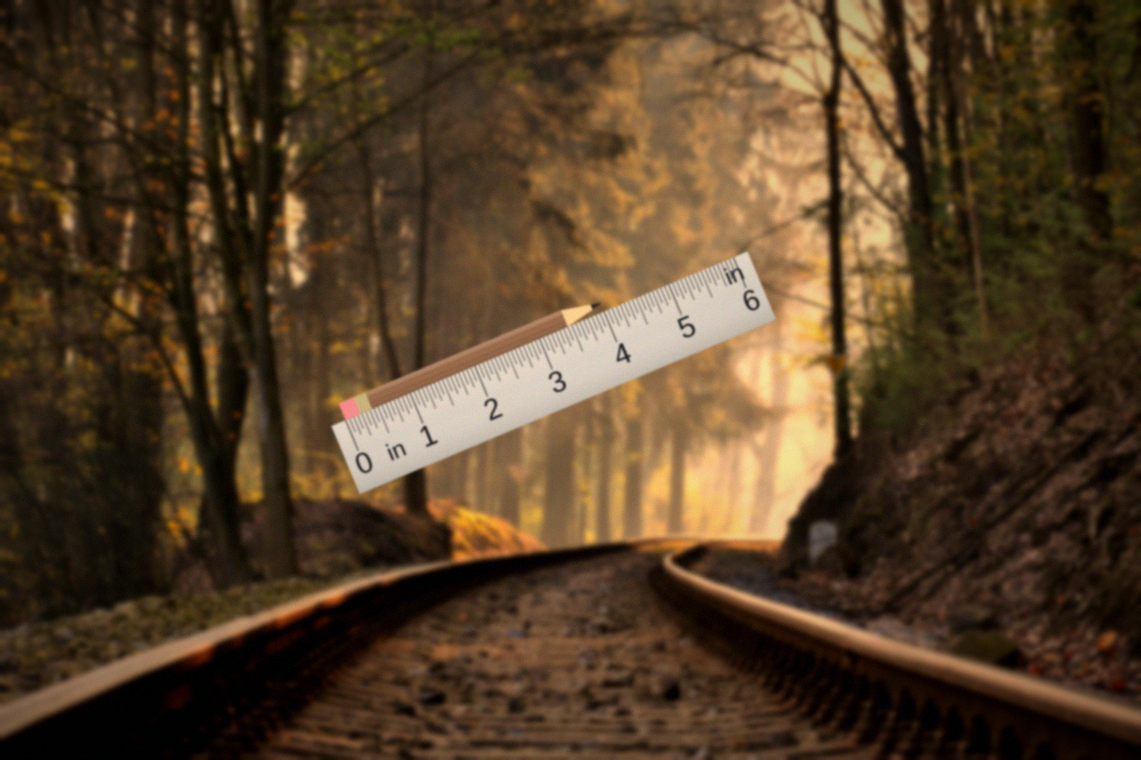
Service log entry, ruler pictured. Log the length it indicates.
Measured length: 4 in
